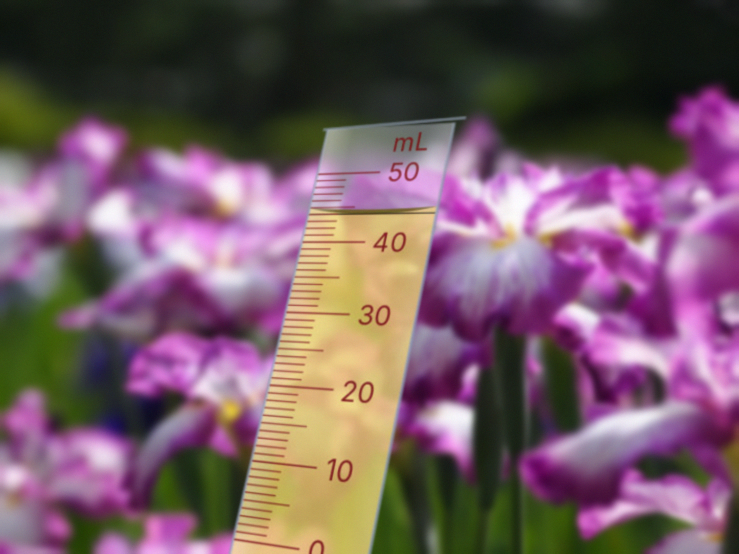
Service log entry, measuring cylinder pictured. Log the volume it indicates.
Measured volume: 44 mL
